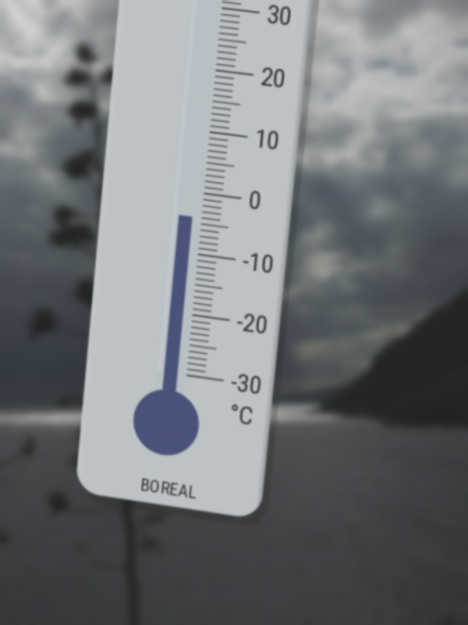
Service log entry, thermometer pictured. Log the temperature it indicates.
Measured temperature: -4 °C
